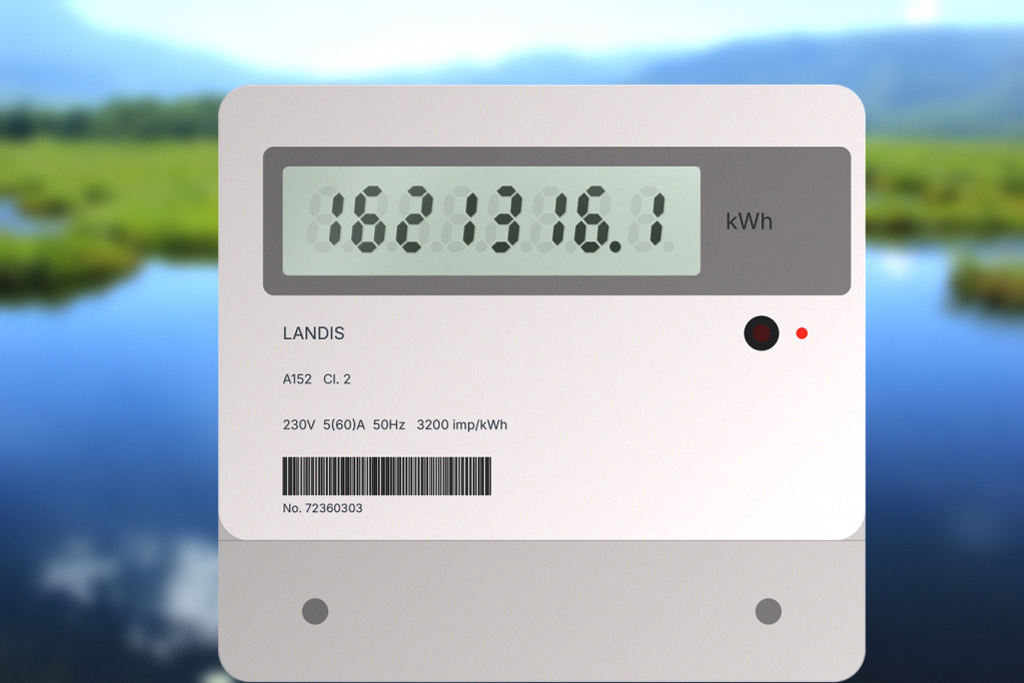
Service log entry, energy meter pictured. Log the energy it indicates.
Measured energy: 1621316.1 kWh
